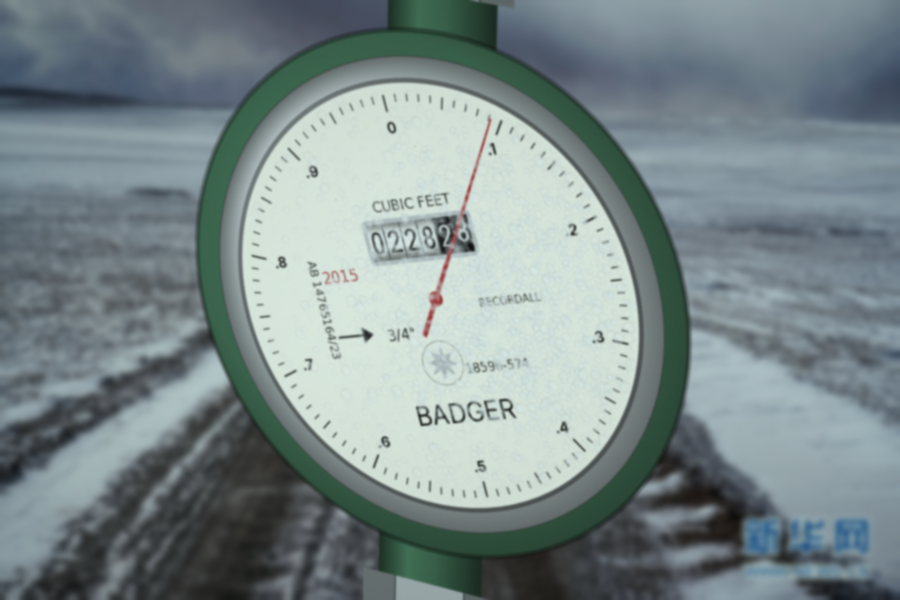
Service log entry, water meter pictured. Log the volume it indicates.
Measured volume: 22828.09 ft³
